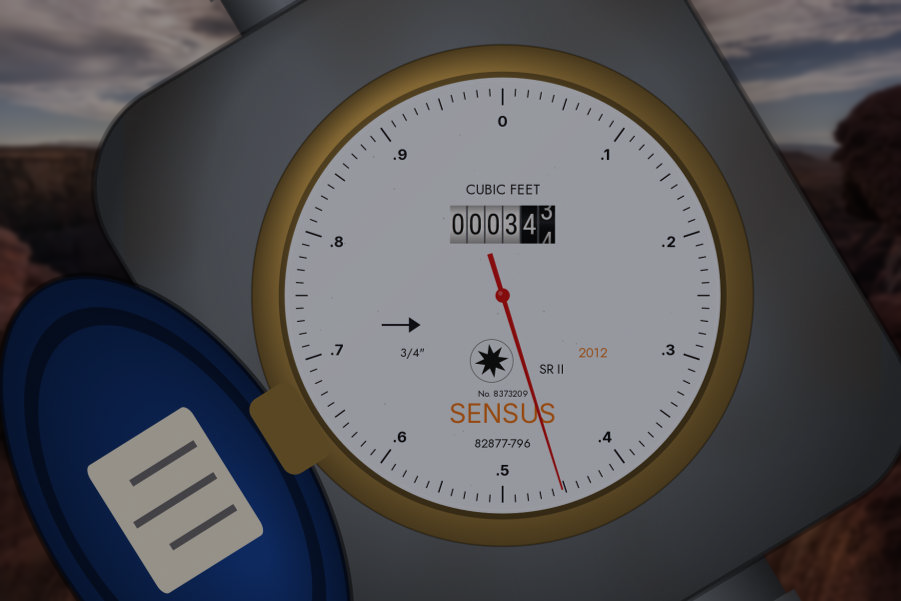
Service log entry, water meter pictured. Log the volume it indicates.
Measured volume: 343.45 ft³
